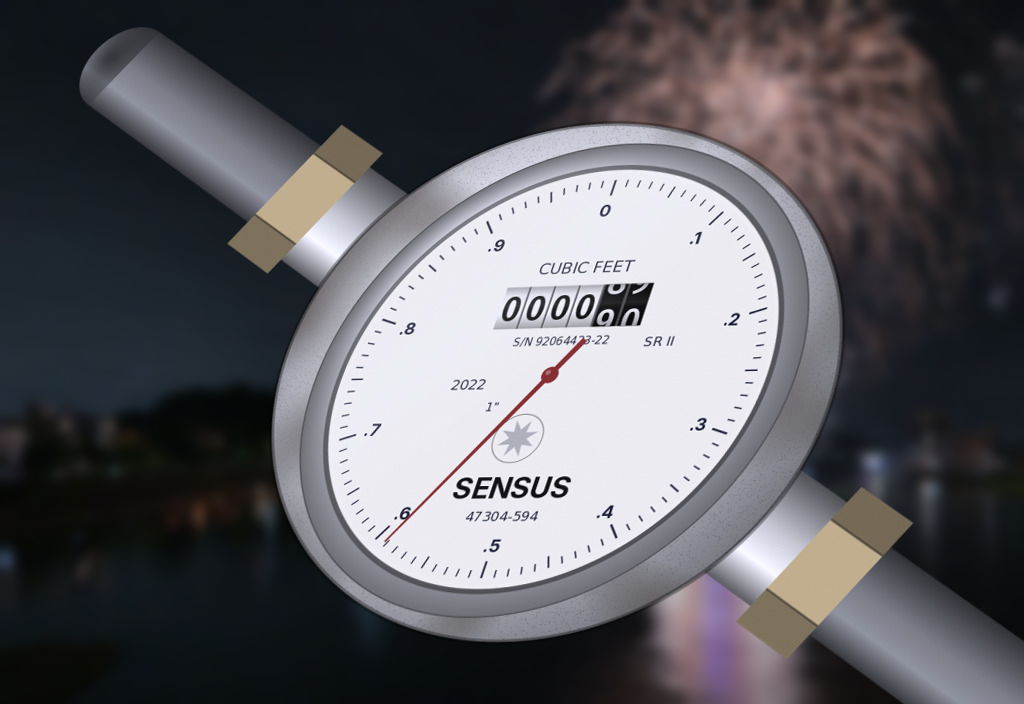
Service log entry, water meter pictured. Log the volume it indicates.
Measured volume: 89.59 ft³
